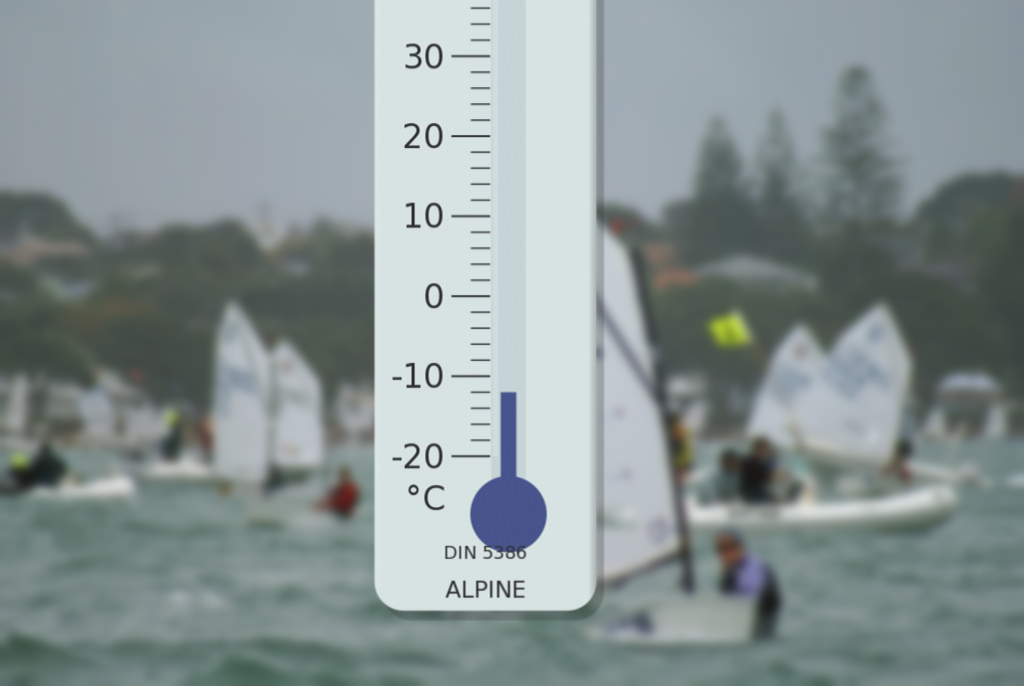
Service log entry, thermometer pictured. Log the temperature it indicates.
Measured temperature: -12 °C
